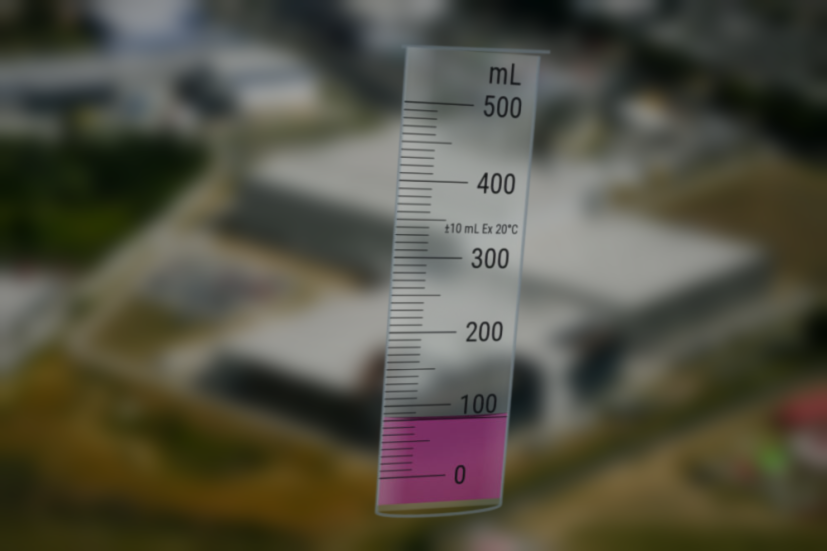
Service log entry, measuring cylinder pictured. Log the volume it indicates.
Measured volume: 80 mL
